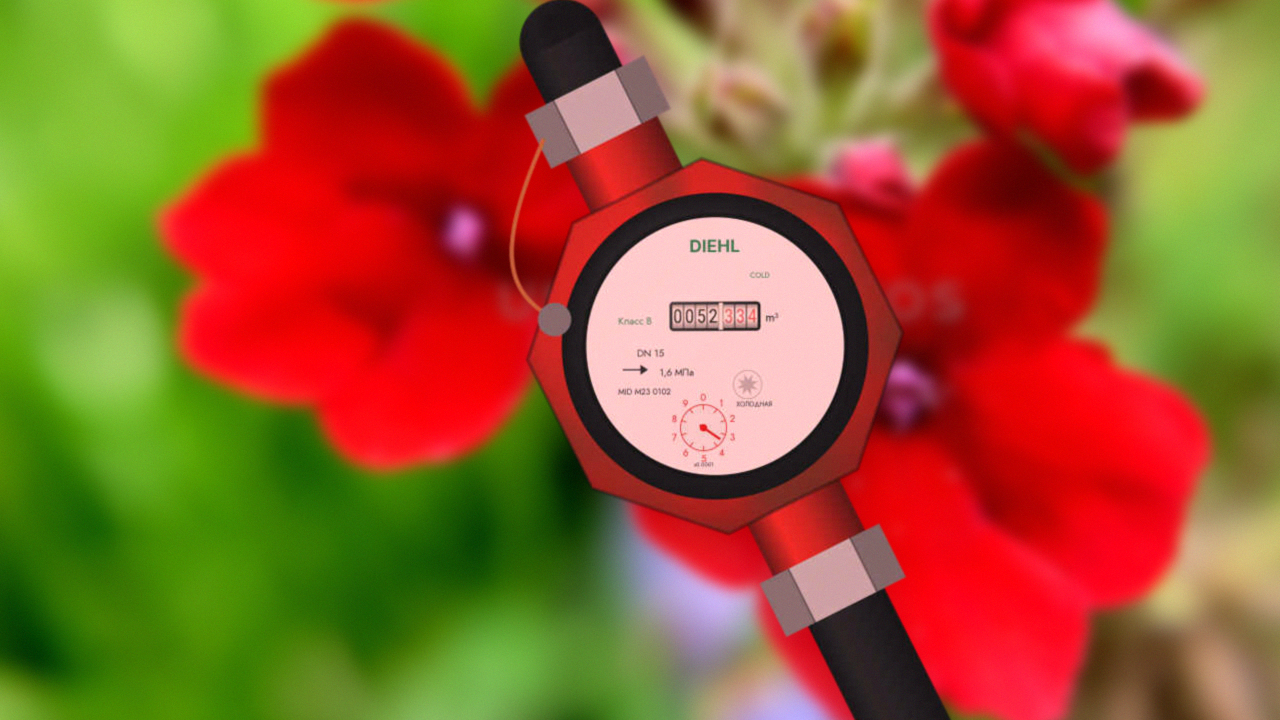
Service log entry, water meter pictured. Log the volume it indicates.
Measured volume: 52.3343 m³
